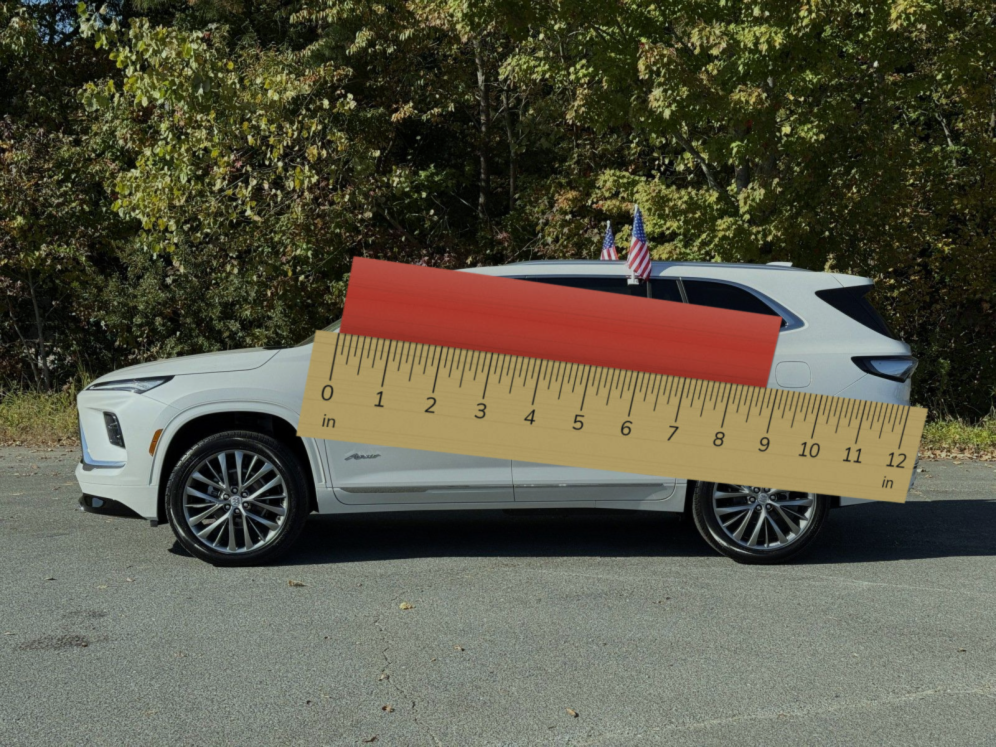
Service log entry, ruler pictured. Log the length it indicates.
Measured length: 8.75 in
